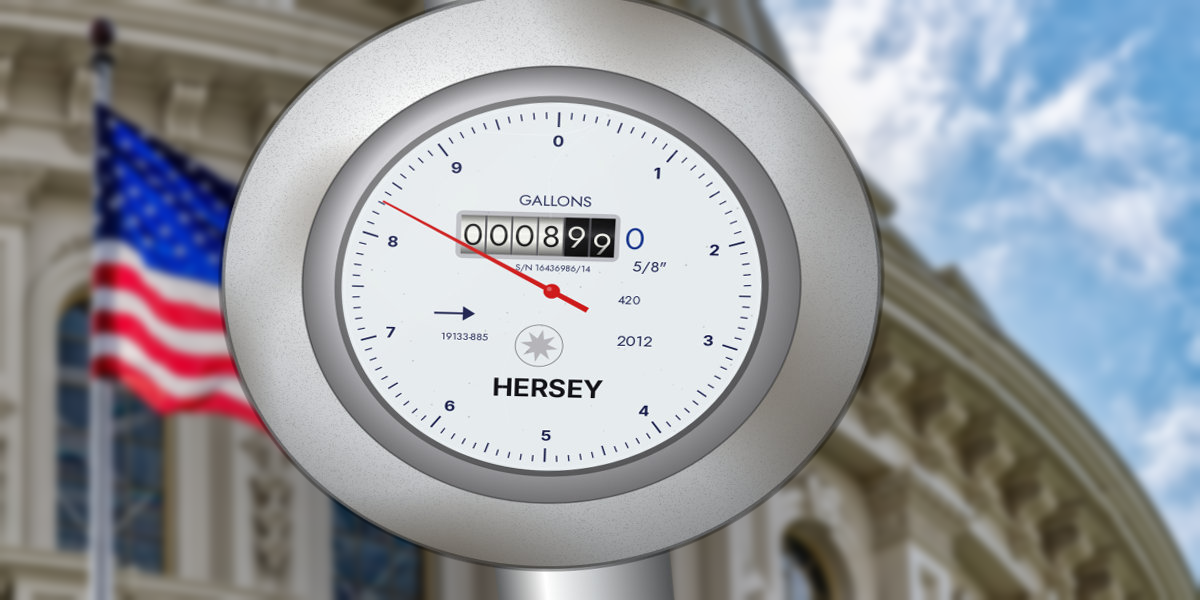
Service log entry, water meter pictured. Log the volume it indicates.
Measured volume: 8988.3 gal
